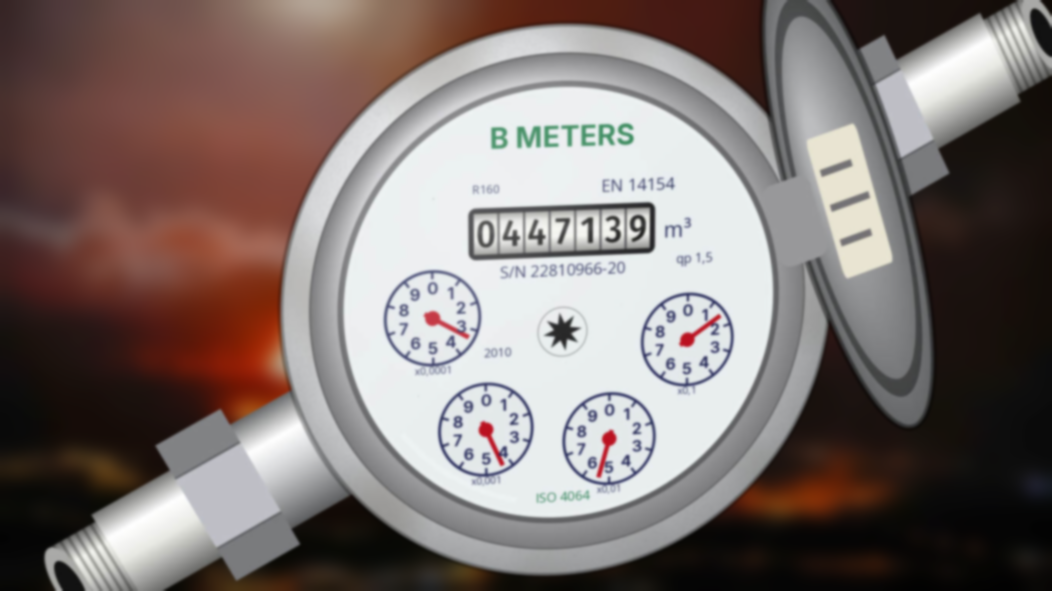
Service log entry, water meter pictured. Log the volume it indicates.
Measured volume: 447139.1543 m³
